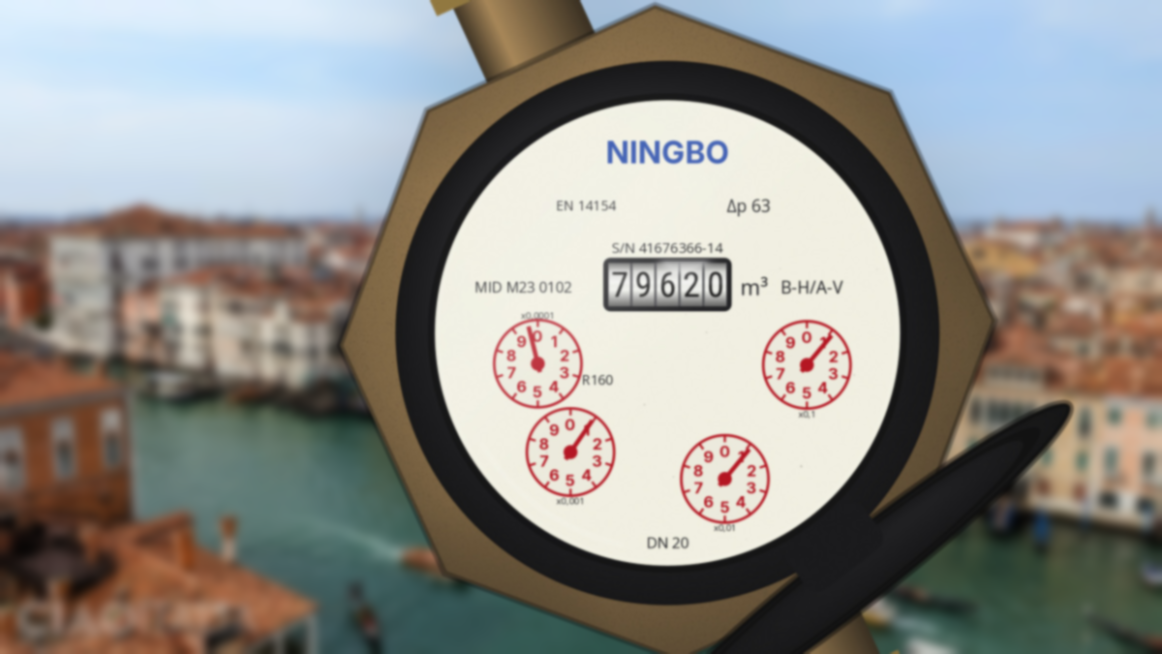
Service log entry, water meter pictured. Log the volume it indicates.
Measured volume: 79620.1109 m³
